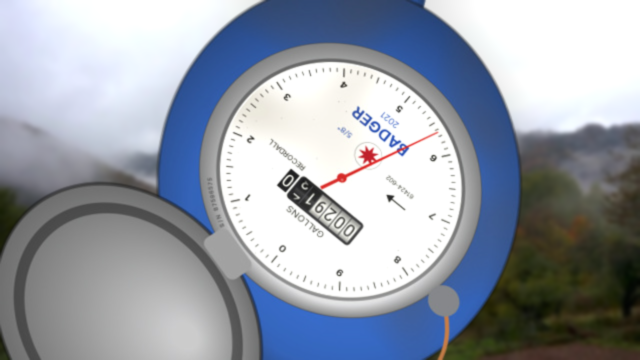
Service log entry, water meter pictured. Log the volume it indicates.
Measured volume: 29125.6 gal
